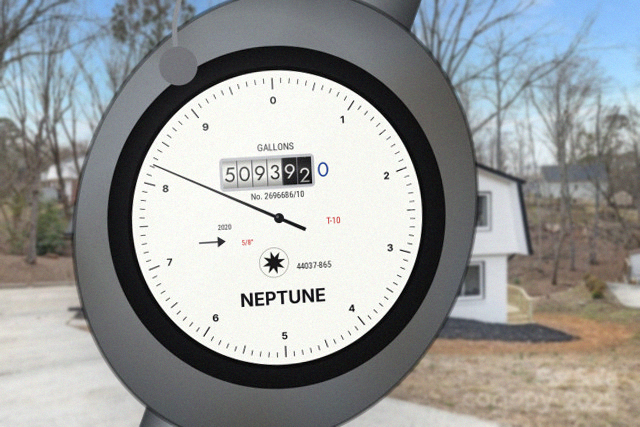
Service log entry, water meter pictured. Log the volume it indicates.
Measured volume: 5093918.2 gal
